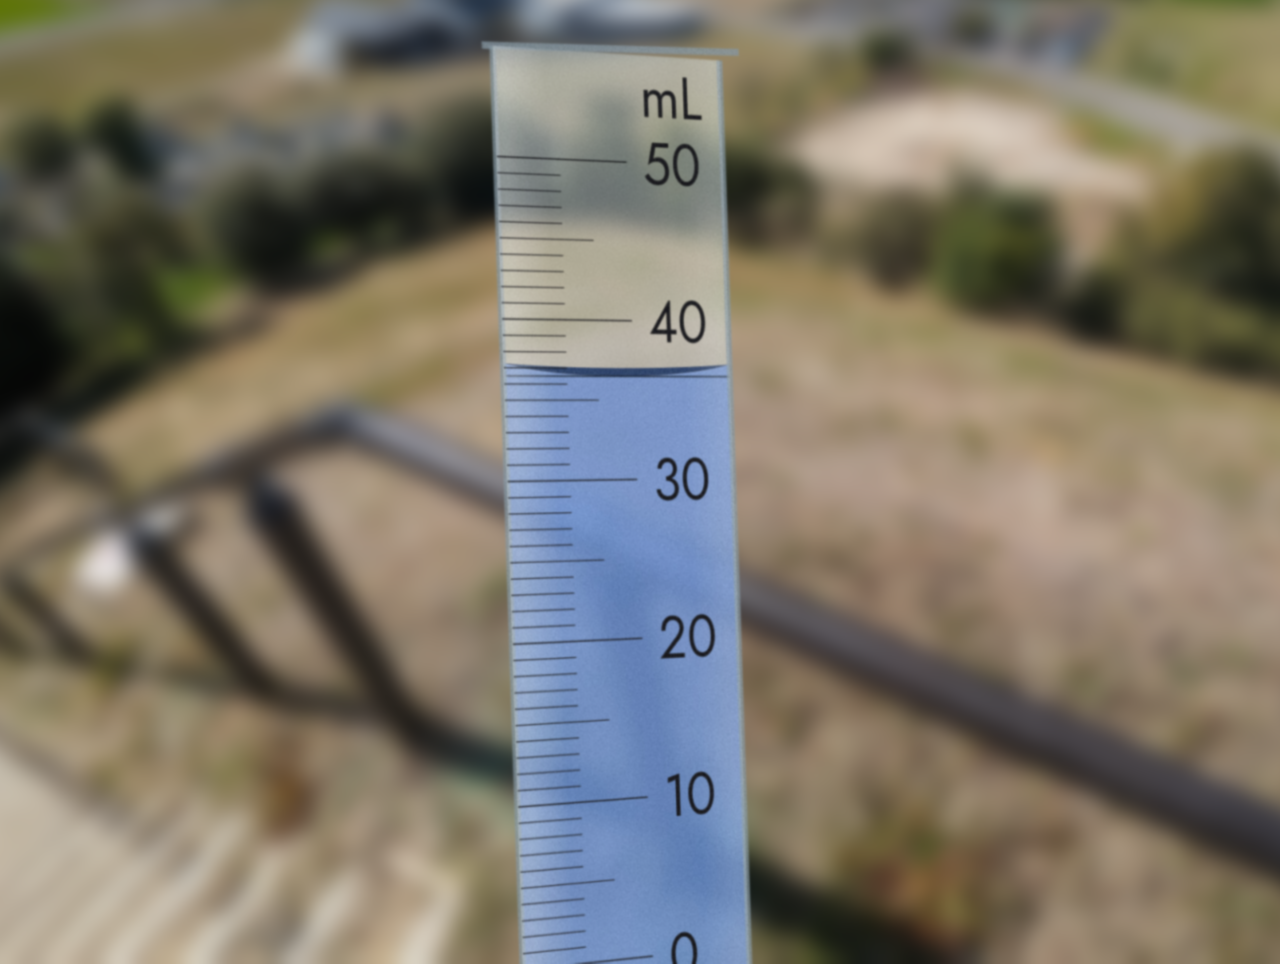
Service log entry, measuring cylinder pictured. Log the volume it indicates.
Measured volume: 36.5 mL
